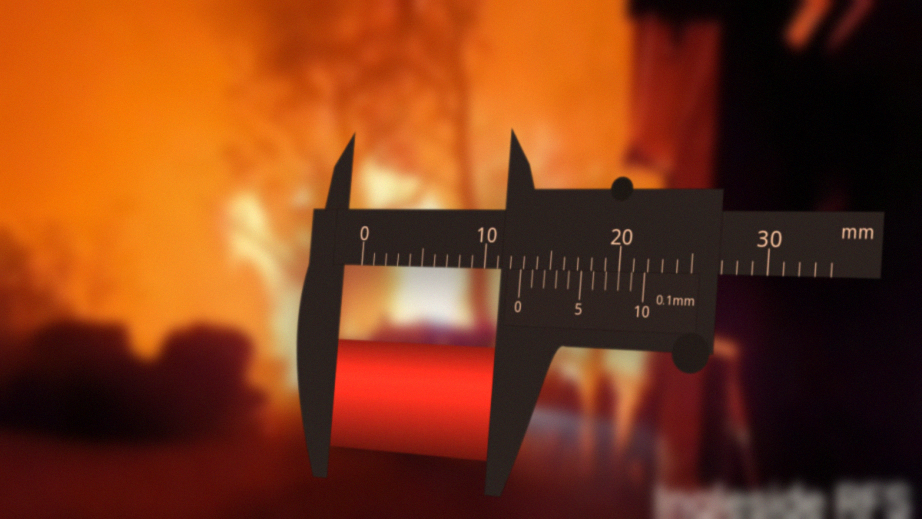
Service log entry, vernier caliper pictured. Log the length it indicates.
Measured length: 12.8 mm
